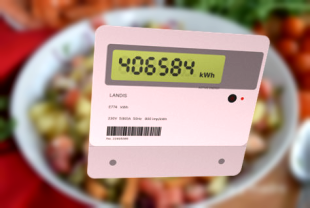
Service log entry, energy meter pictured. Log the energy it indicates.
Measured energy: 406584 kWh
